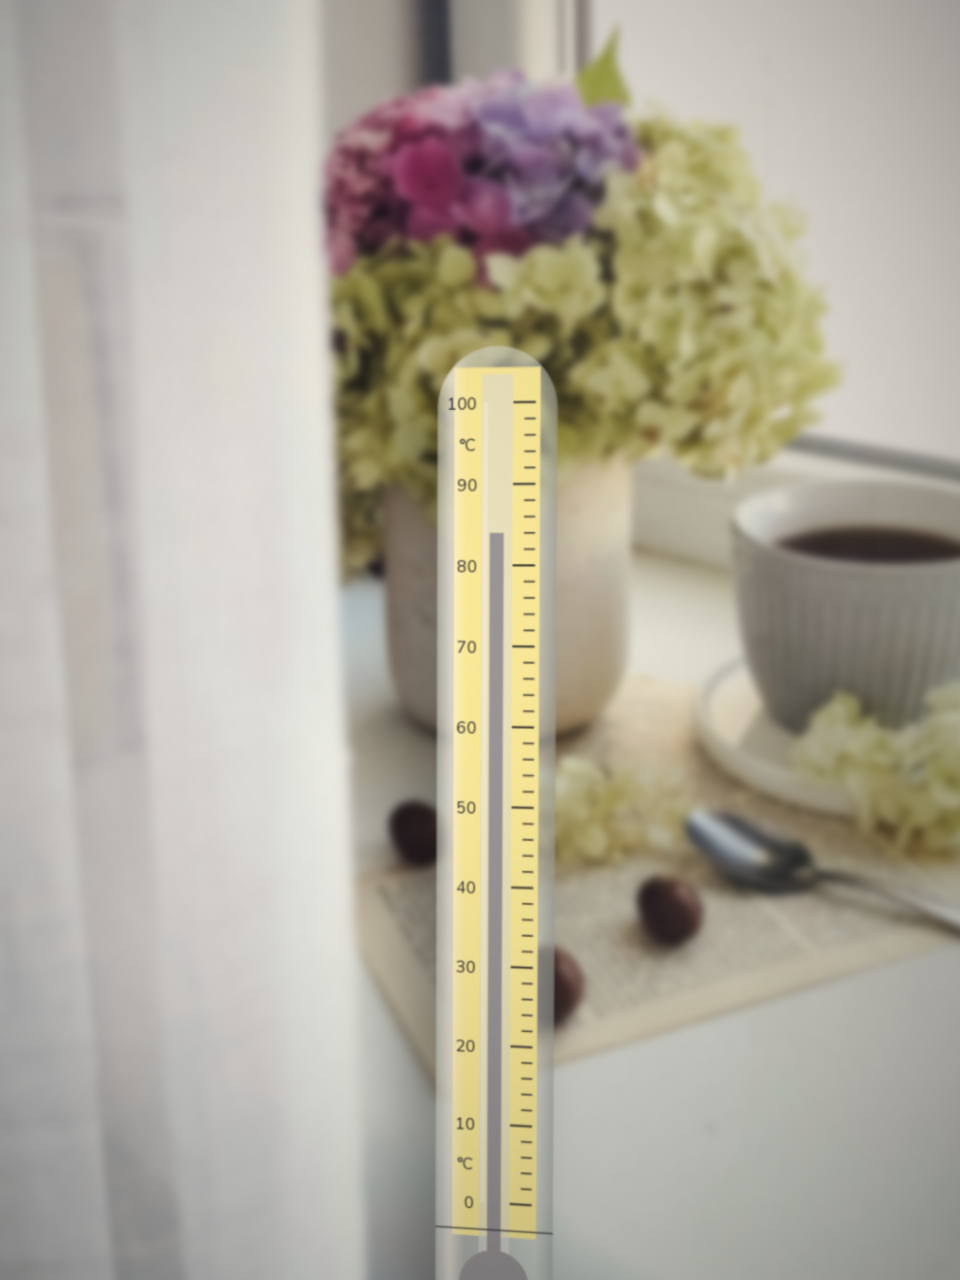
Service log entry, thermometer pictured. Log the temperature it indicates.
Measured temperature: 84 °C
